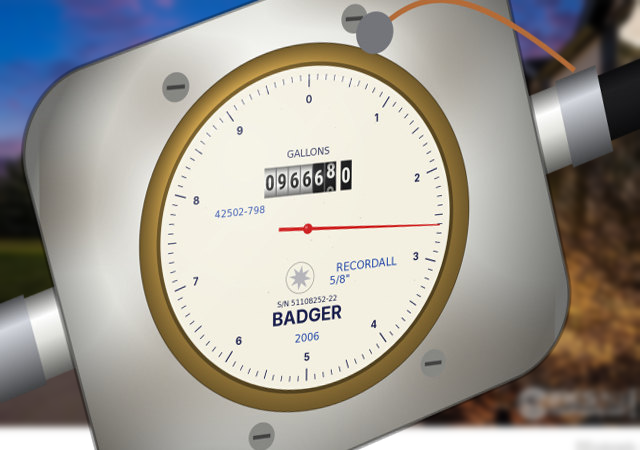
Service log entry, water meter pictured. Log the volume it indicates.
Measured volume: 966682.6 gal
